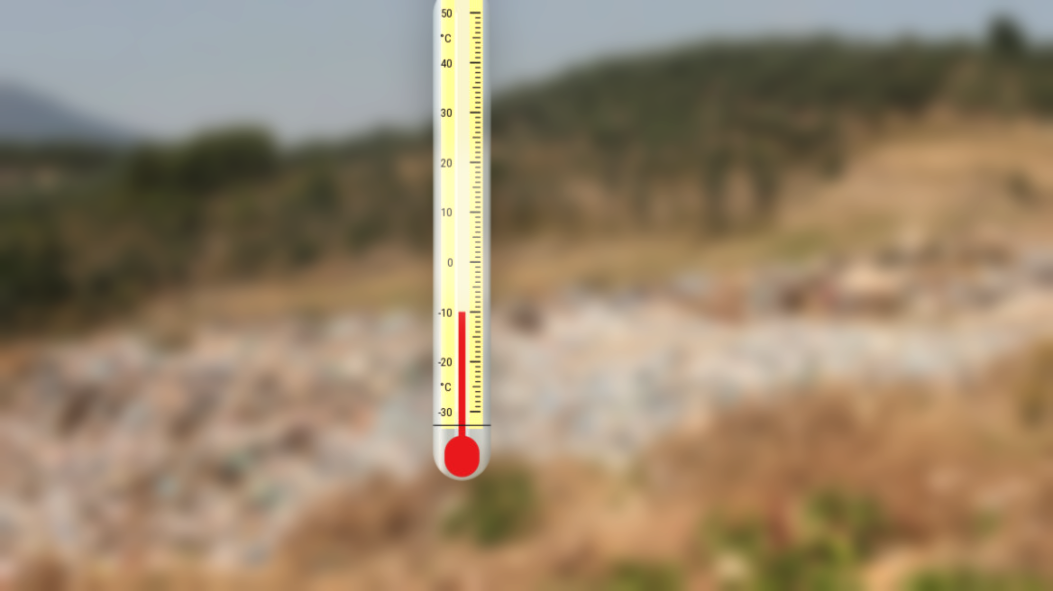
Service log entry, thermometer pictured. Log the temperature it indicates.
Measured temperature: -10 °C
